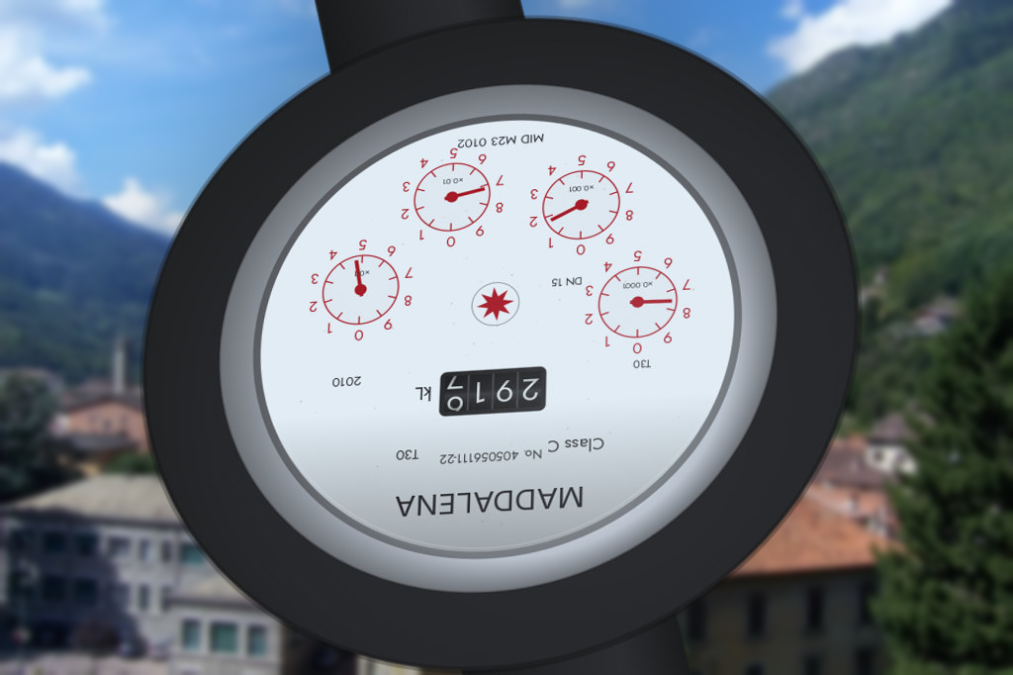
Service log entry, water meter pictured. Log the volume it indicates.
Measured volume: 2916.4717 kL
